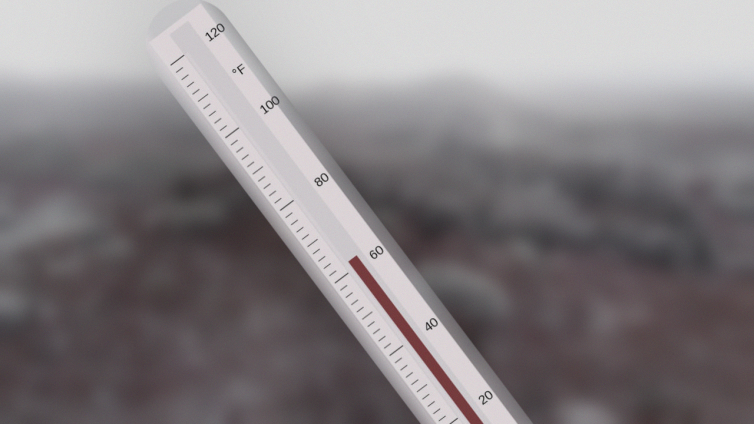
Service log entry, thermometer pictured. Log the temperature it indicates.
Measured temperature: 62 °F
